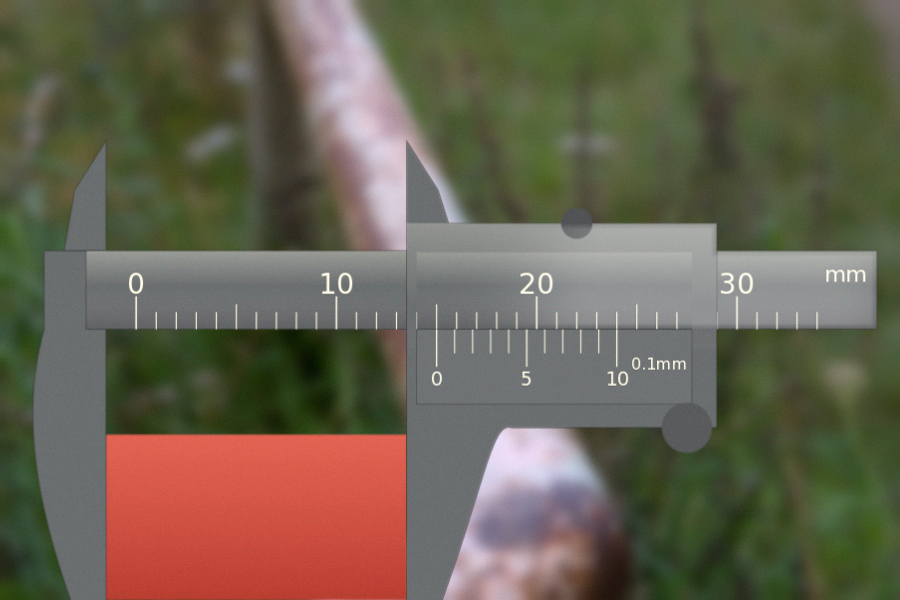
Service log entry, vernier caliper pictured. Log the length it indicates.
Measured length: 15.0 mm
